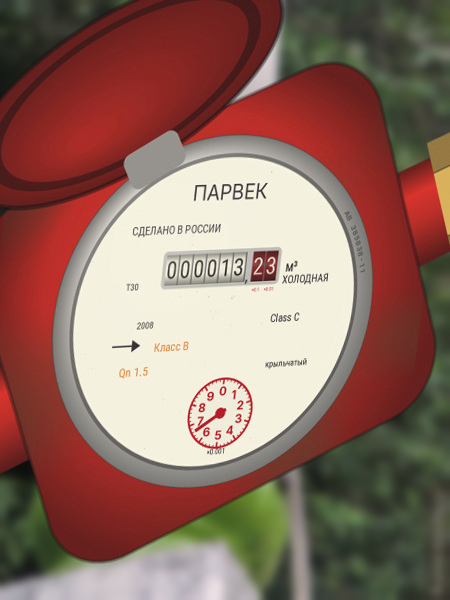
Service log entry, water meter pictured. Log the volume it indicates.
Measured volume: 13.236 m³
